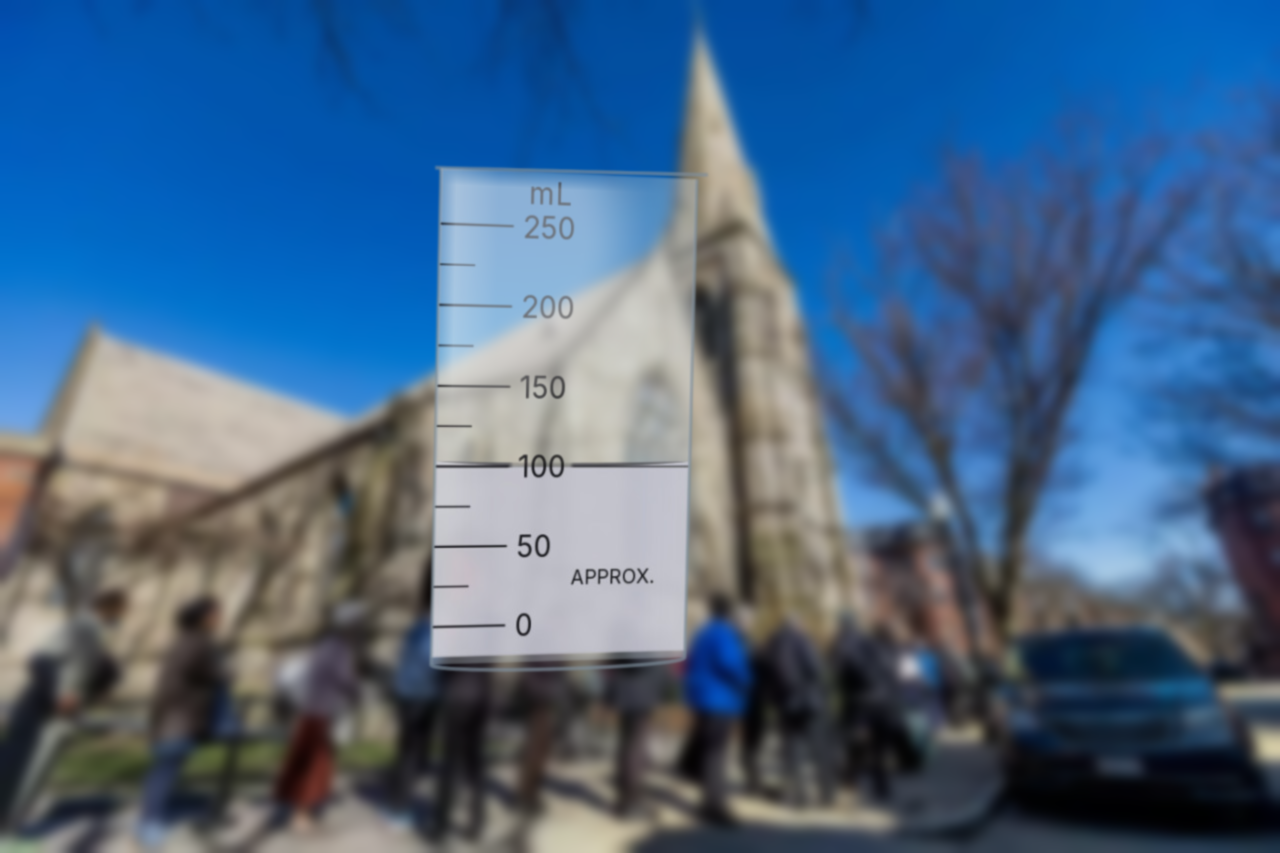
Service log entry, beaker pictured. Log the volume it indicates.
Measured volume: 100 mL
